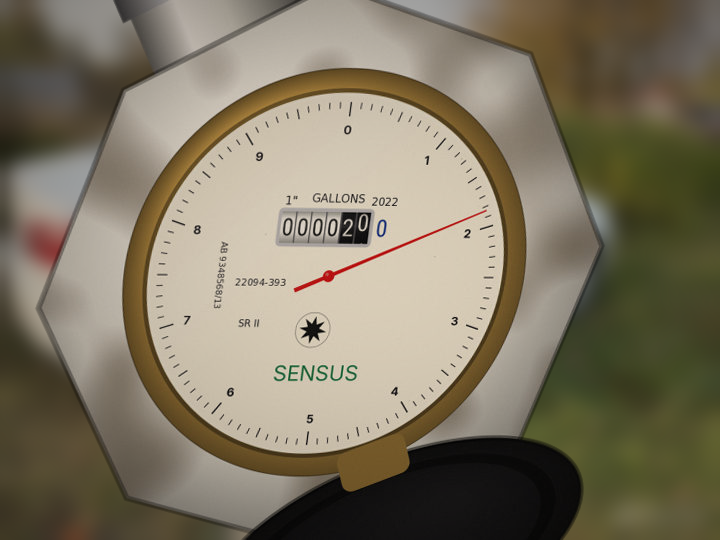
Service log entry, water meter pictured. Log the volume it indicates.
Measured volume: 201.8 gal
